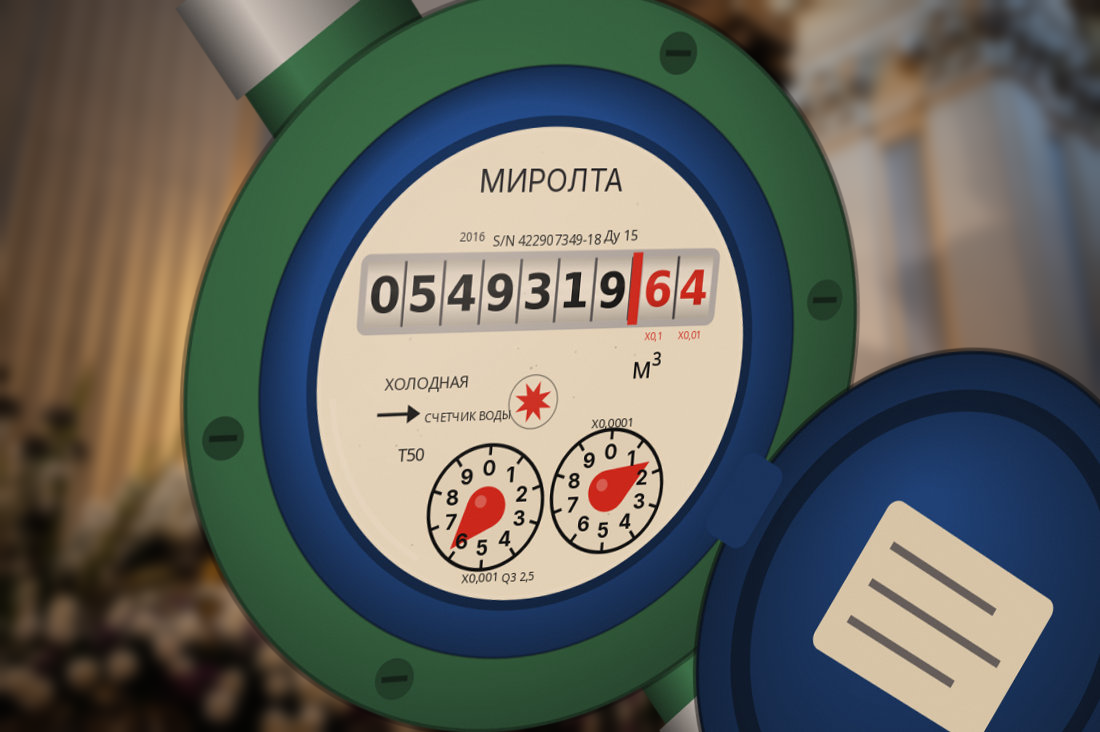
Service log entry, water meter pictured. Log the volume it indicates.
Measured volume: 549319.6461 m³
